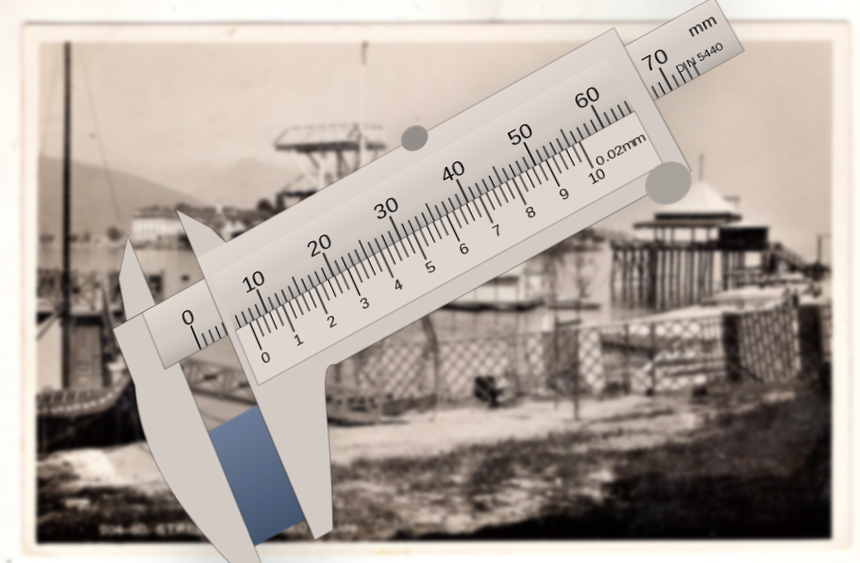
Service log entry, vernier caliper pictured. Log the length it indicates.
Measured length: 7.4 mm
